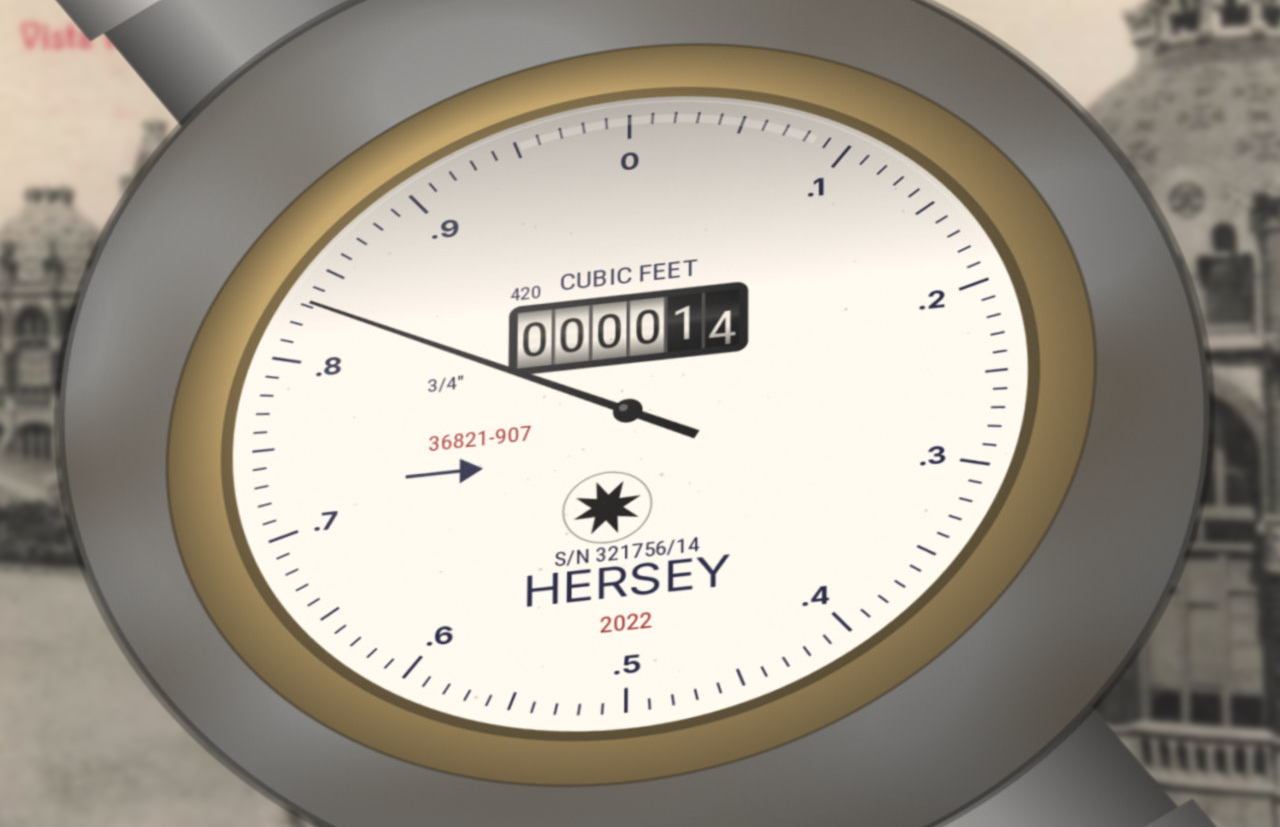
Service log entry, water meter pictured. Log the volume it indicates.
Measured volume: 13.83 ft³
